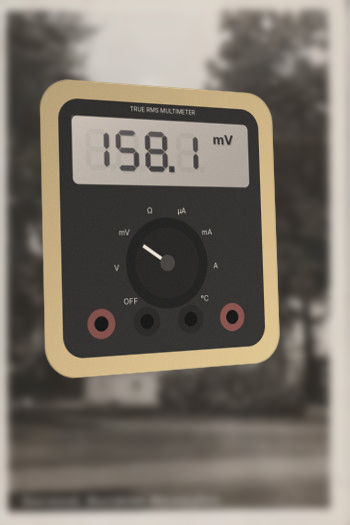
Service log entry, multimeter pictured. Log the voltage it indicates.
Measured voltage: 158.1 mV
